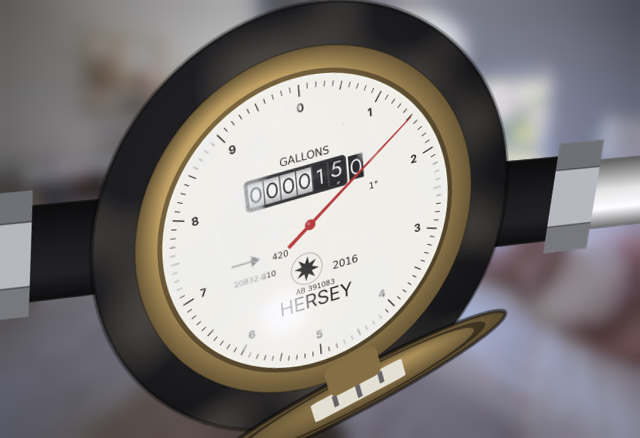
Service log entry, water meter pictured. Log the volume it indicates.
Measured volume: 151.5 gal
